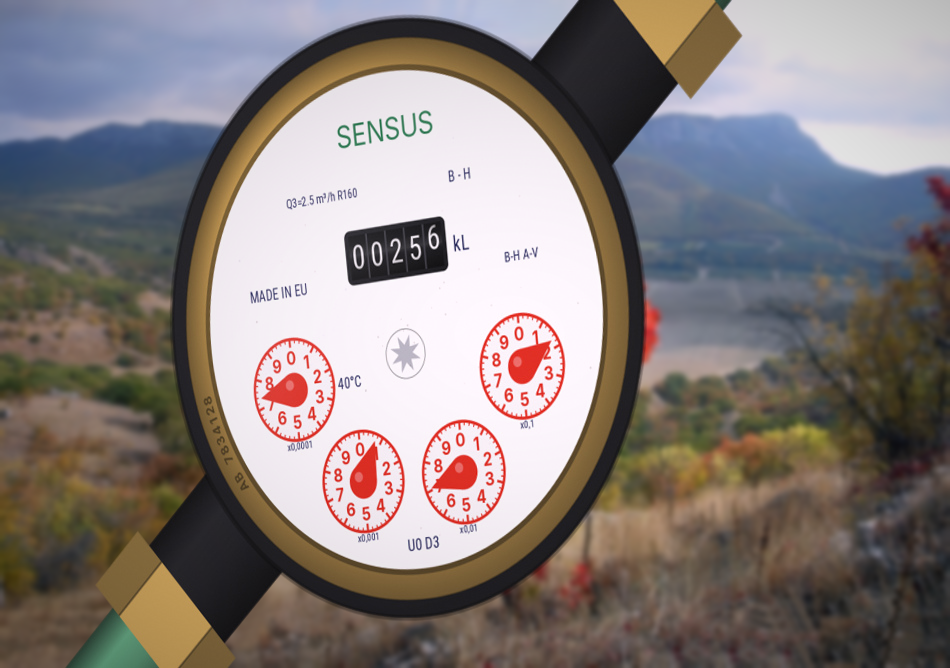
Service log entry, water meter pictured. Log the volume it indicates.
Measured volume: 256.1707 kL
